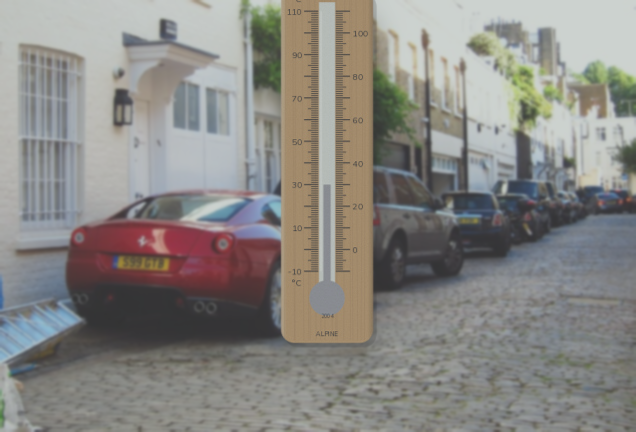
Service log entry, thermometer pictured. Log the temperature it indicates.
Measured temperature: 30 °C
